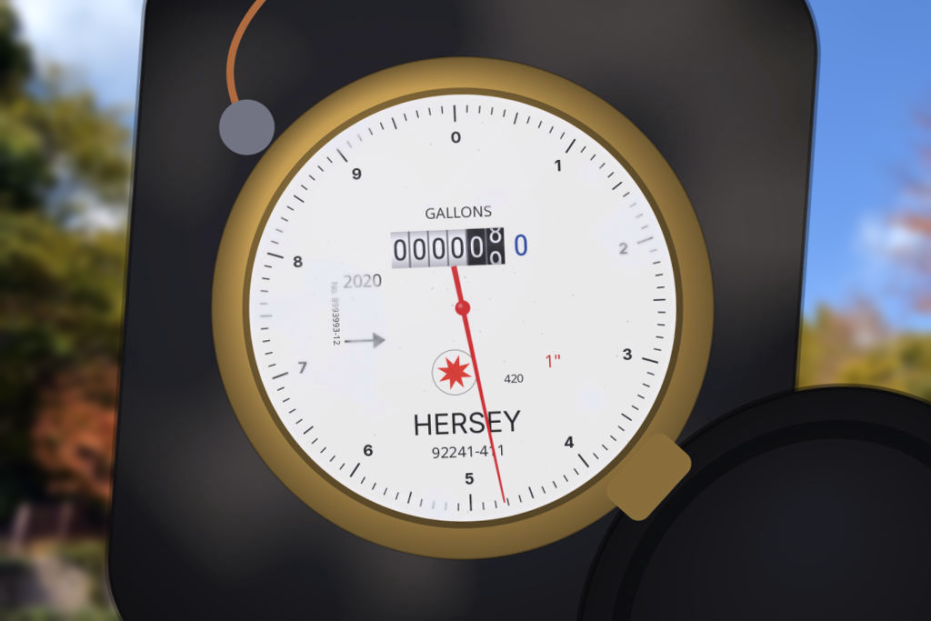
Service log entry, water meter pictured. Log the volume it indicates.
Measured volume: 84.7 gal
